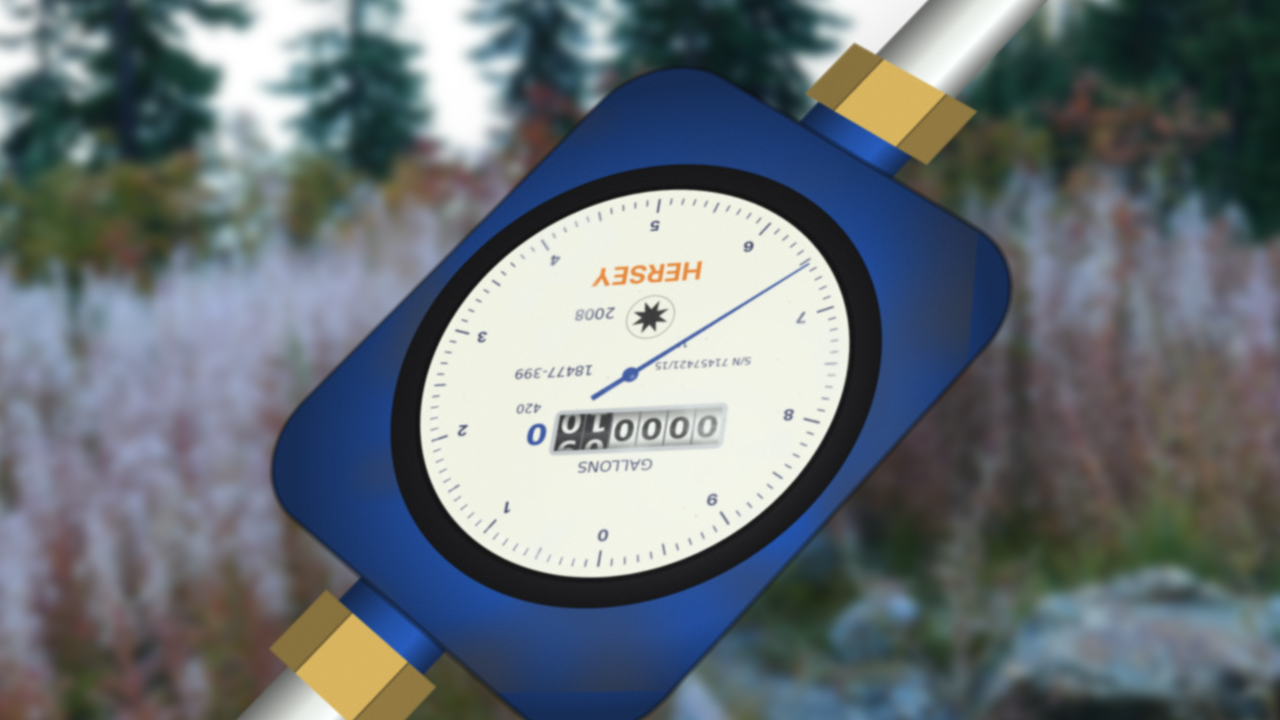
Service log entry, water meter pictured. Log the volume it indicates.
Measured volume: 96.5 gal
